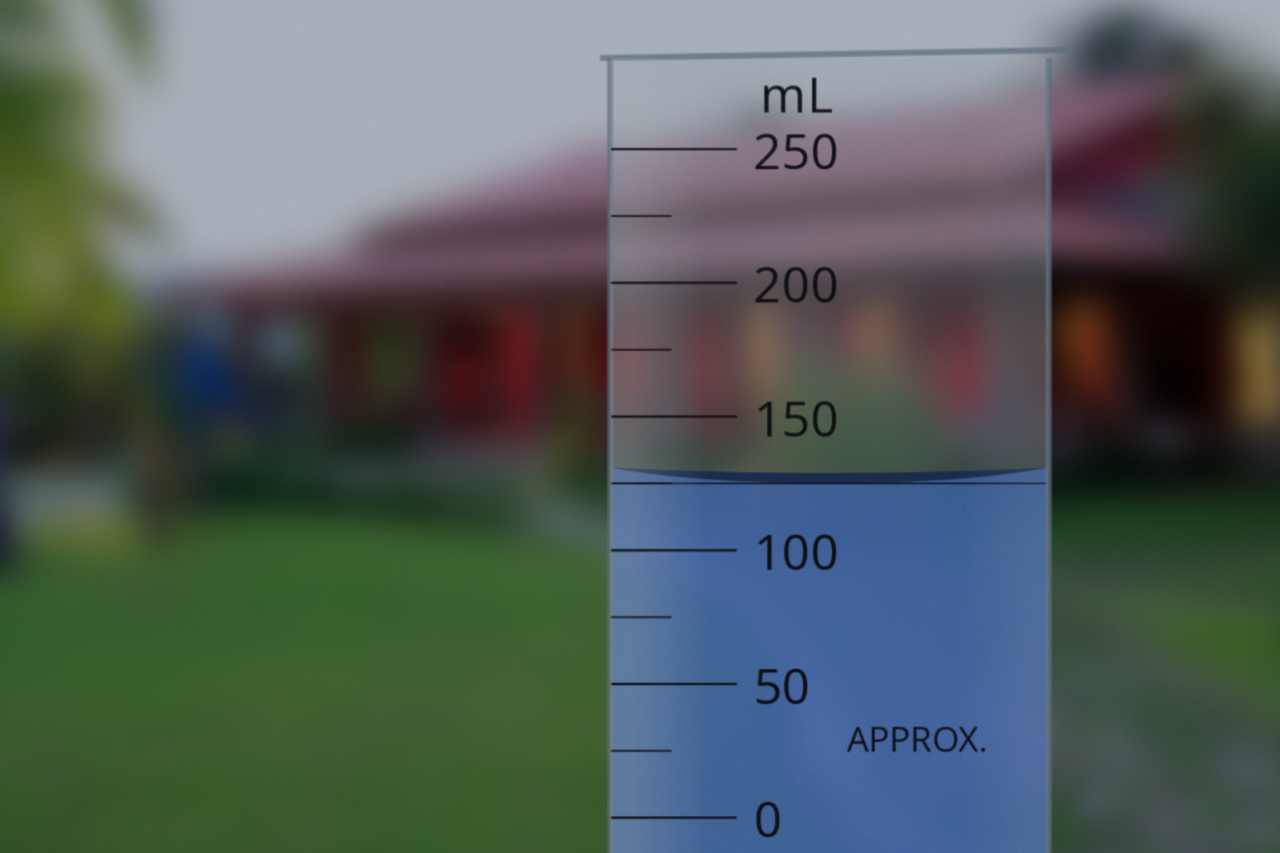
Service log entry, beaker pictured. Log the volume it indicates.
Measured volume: 125 mL
